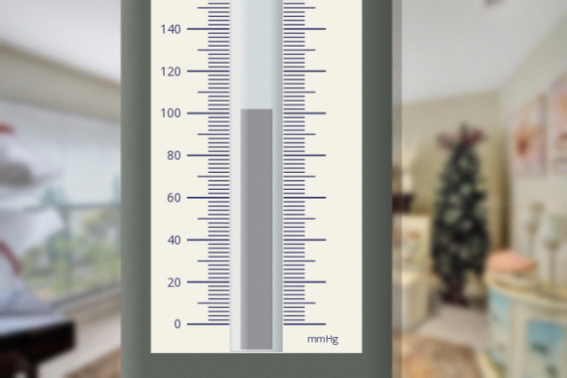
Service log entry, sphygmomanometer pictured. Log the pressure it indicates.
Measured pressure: 102 mmHg
